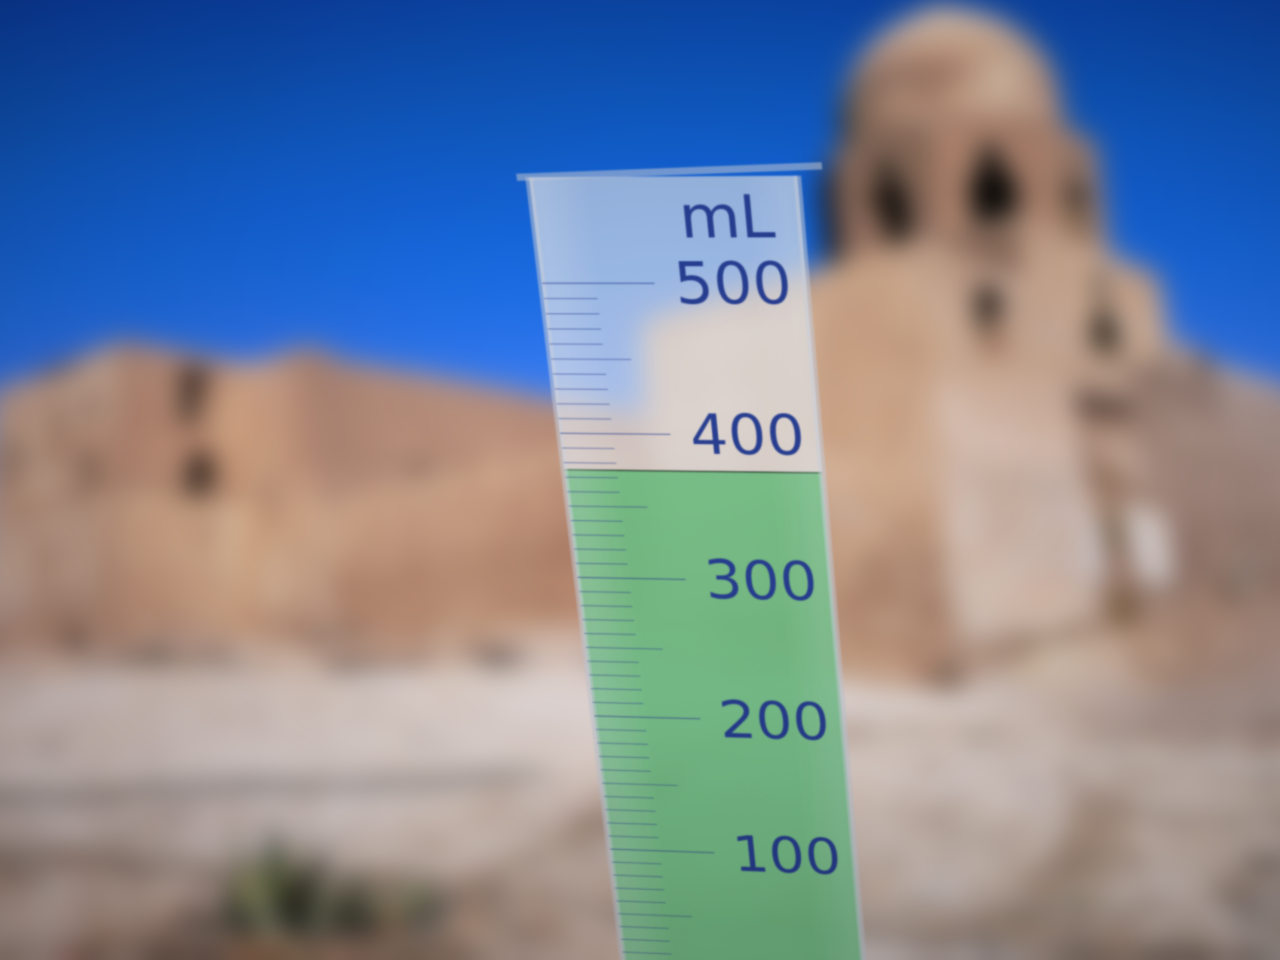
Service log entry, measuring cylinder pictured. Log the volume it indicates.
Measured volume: 375 mL
